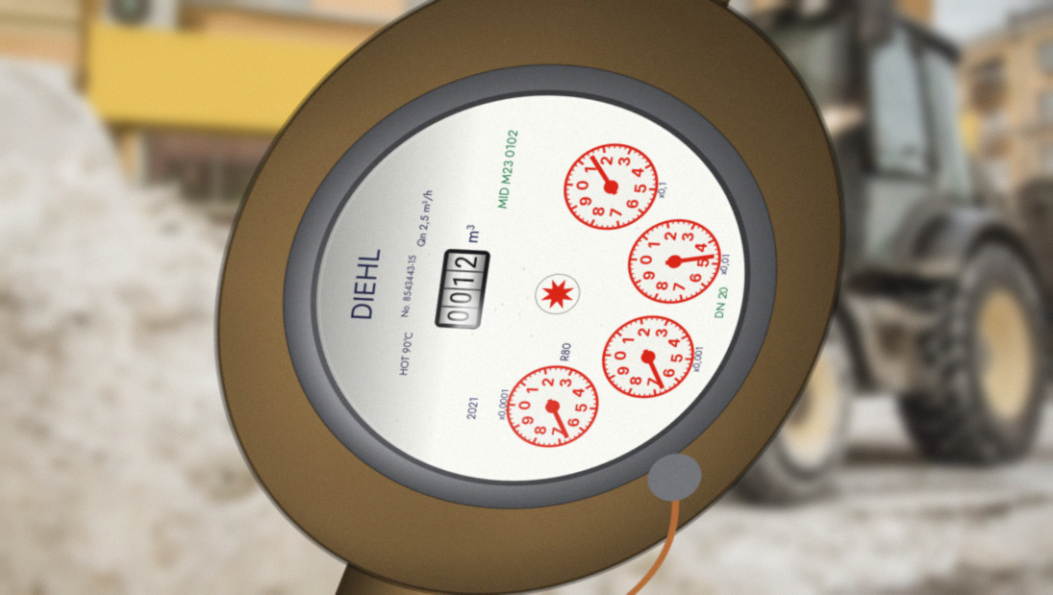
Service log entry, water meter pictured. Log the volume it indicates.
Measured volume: 12.1466 m³
